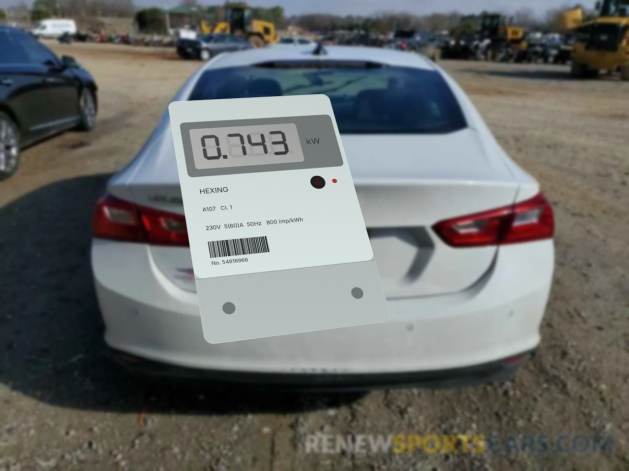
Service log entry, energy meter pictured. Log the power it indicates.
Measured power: 0.743 kW
